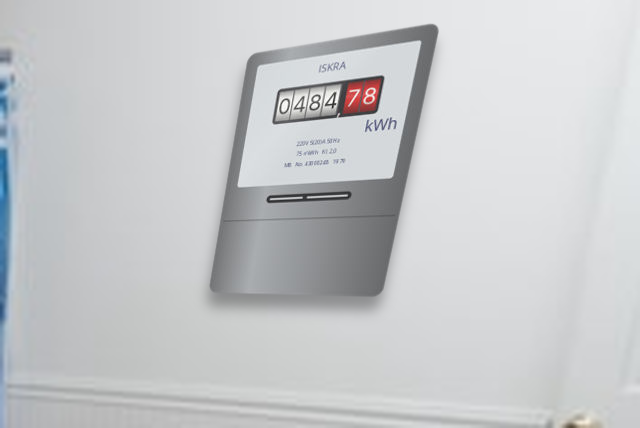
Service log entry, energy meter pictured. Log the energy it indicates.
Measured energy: 484.78 kWh
